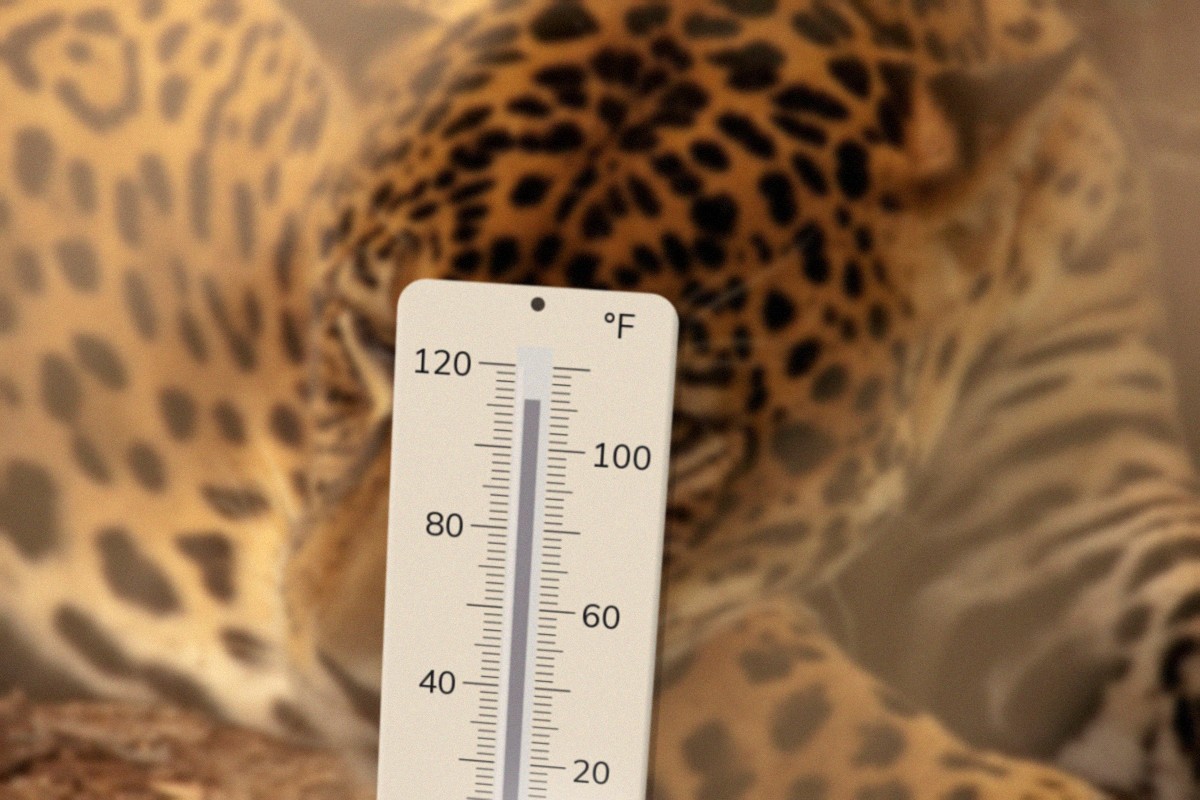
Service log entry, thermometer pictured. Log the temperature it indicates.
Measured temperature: 112 °F
